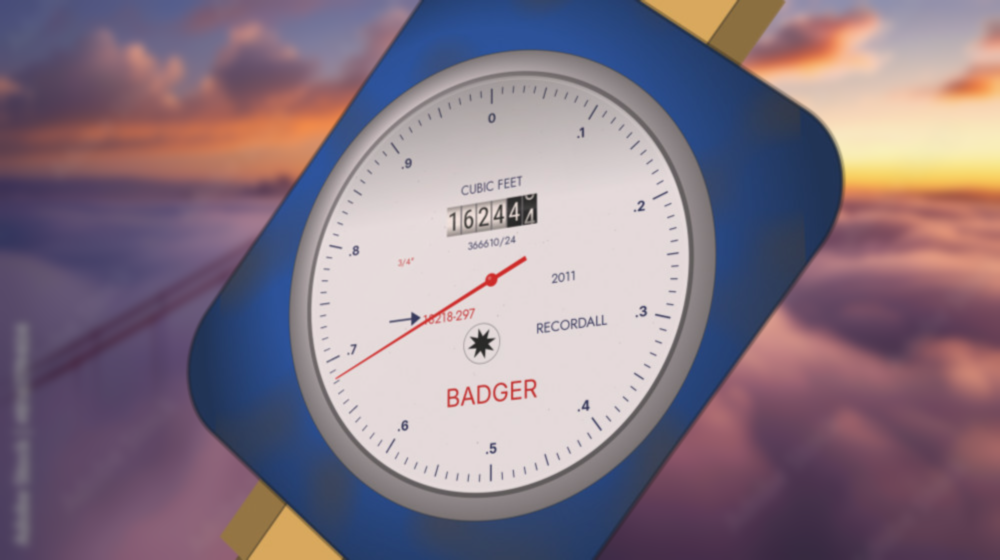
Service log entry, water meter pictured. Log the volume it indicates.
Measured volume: 162443.68 ft³
